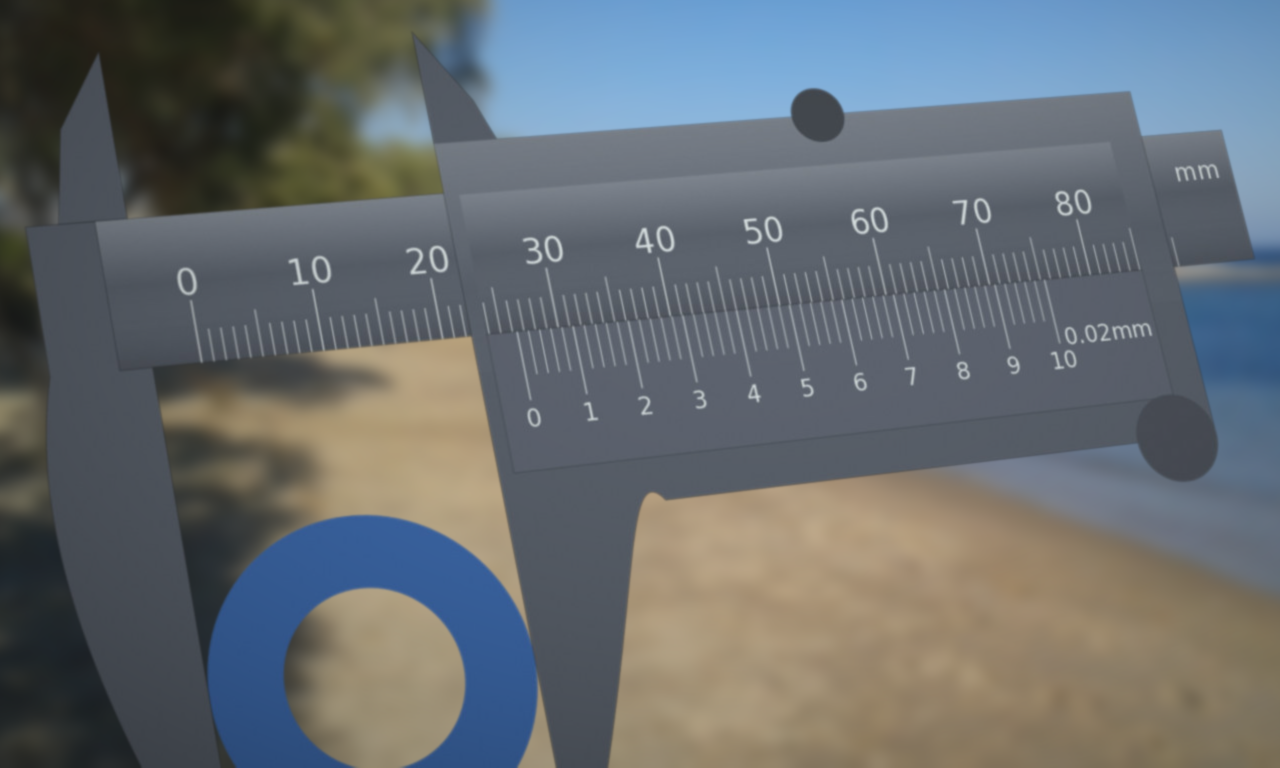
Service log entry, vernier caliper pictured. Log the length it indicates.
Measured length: 26.4 mm
